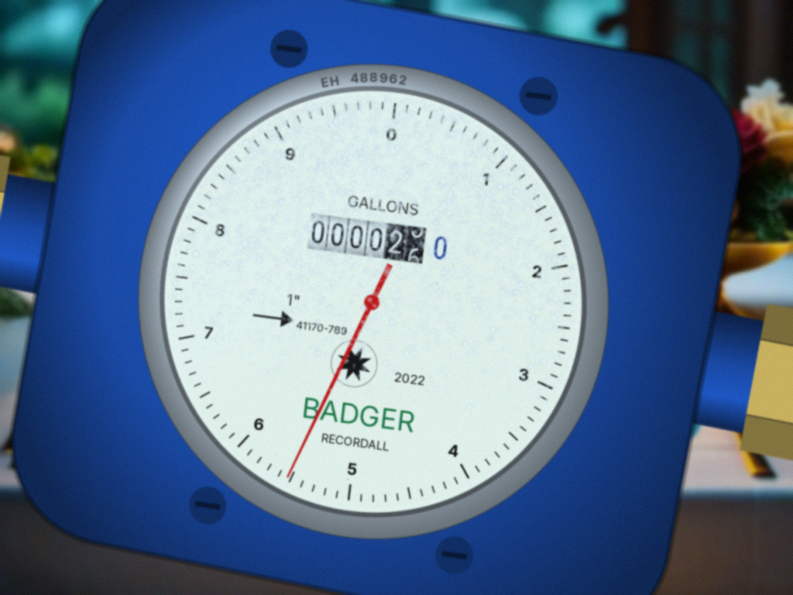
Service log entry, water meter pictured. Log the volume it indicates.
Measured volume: 255.5 gal
